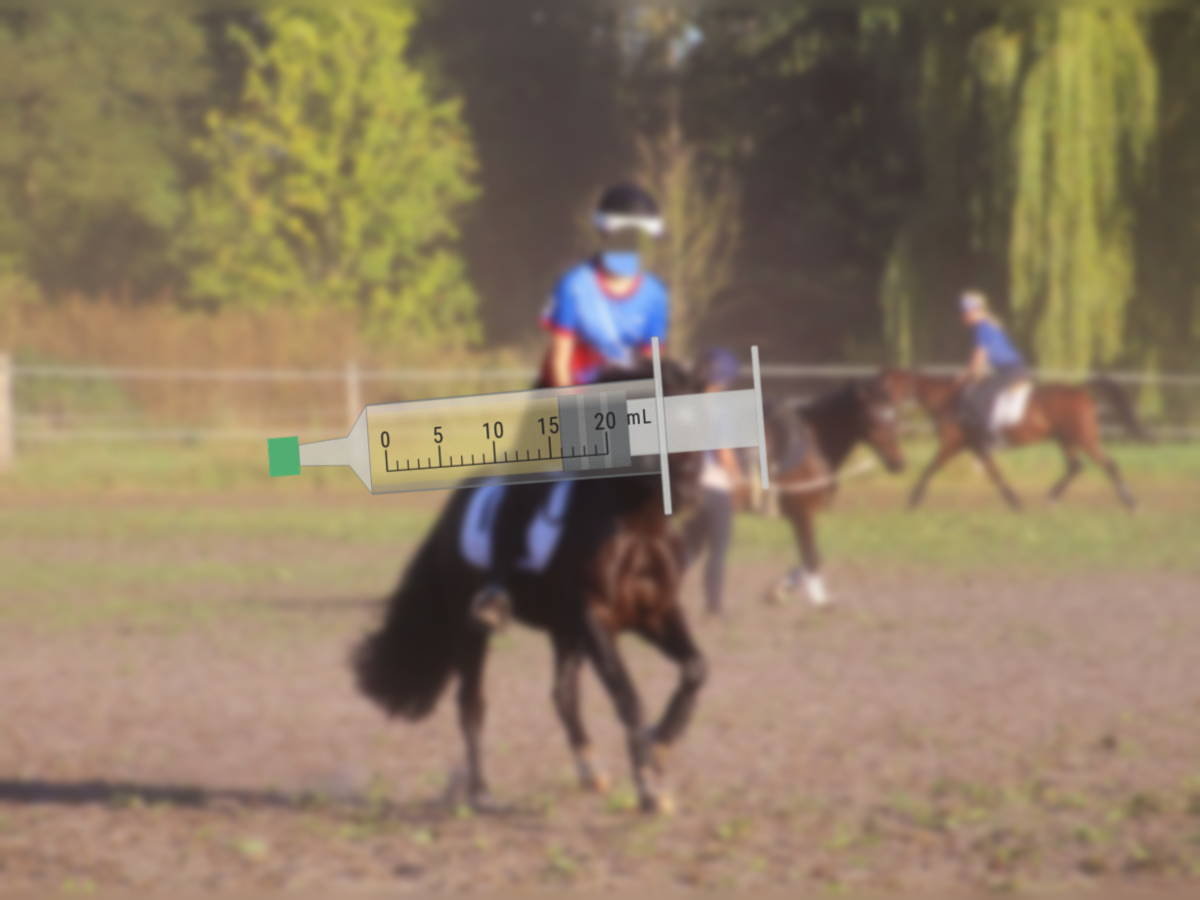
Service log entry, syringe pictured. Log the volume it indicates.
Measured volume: 16 mL
